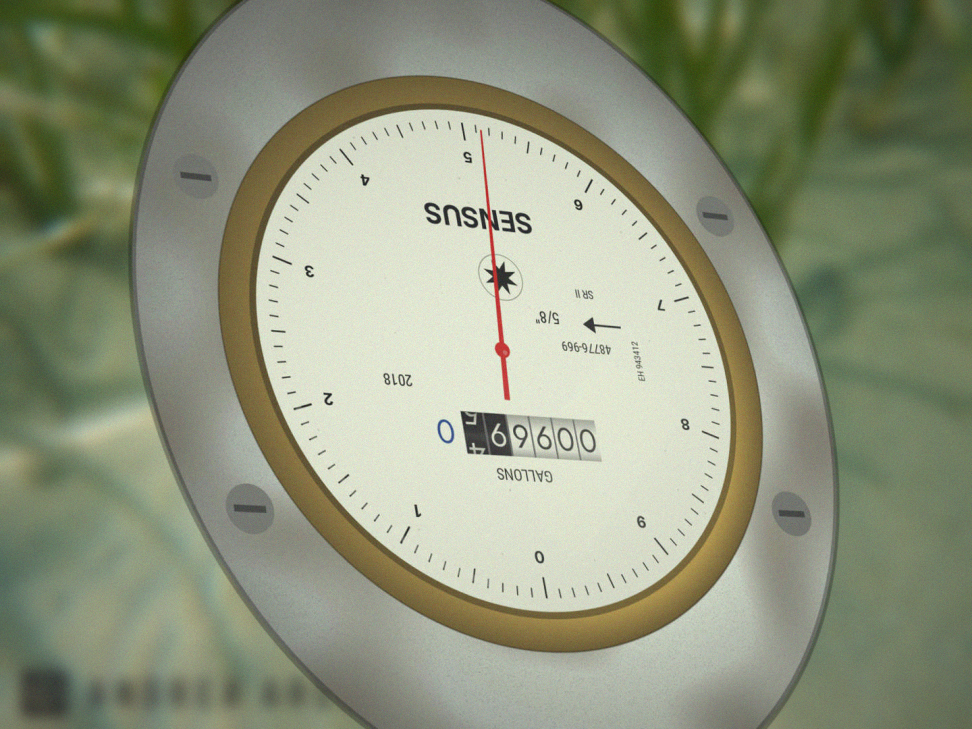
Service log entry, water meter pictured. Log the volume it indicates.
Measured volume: 96945.1 gal
